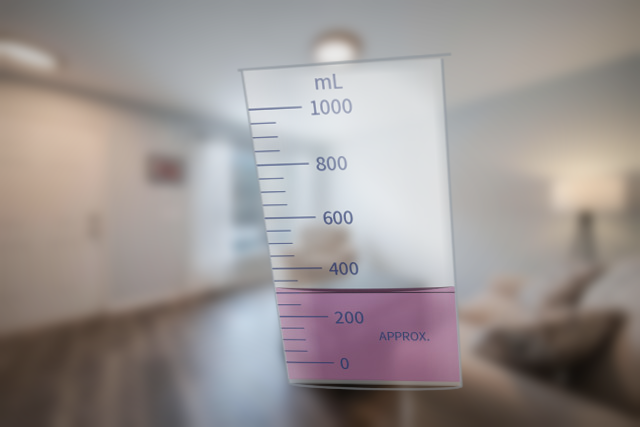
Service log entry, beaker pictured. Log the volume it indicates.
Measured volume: 300 mL
